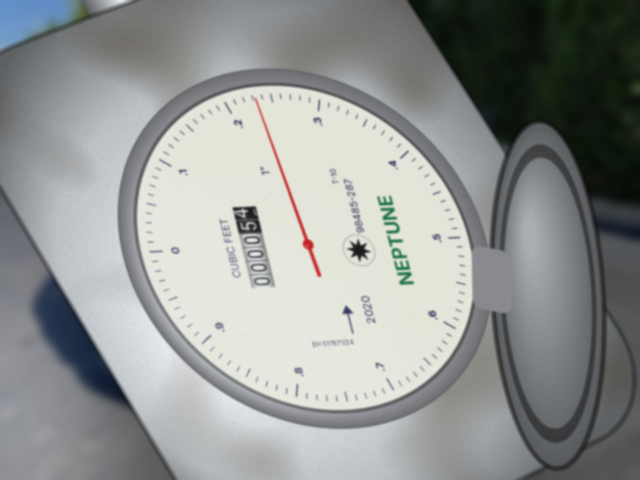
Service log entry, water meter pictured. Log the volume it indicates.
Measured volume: 54.23 ft³
